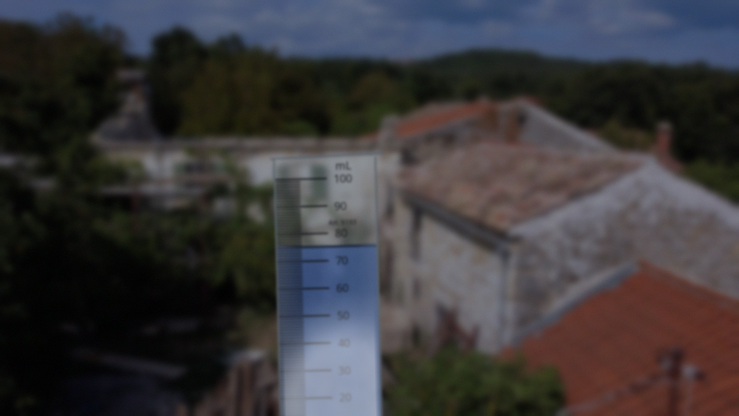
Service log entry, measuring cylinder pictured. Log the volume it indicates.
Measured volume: 75 mL
